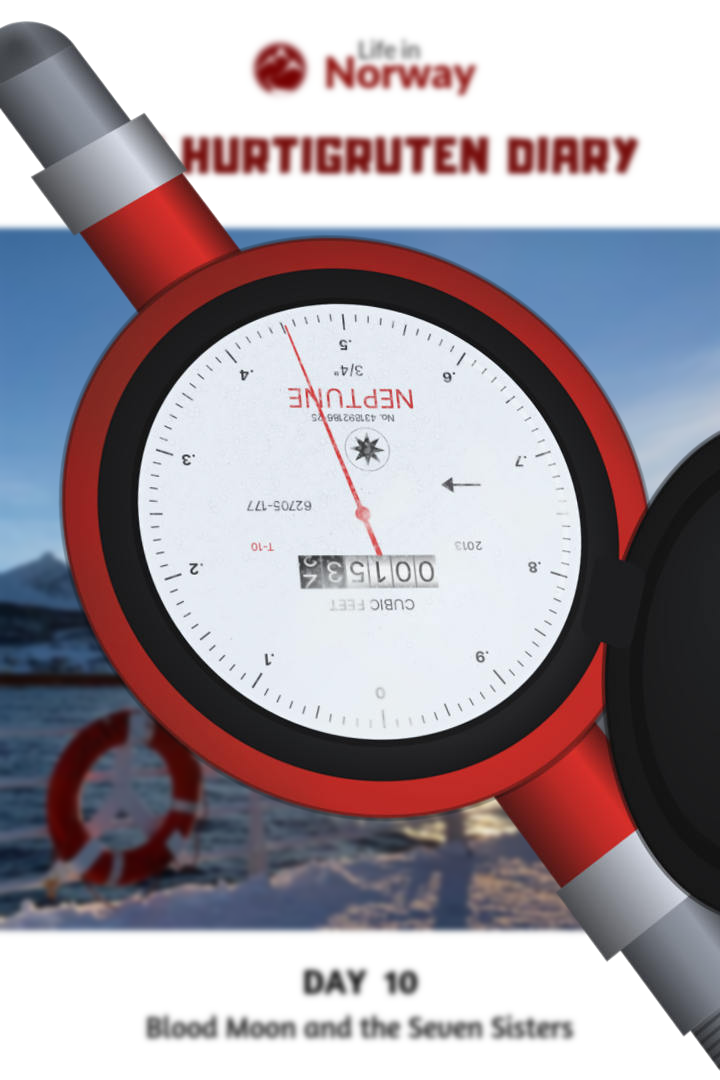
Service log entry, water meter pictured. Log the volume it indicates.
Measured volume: 1532.45 ft³
